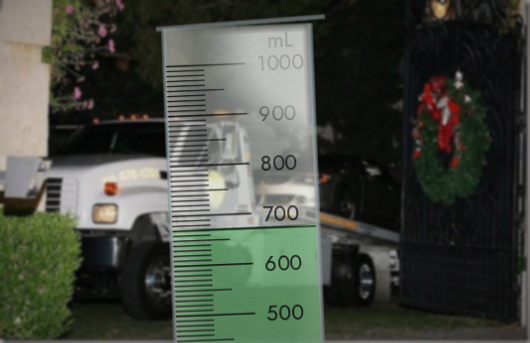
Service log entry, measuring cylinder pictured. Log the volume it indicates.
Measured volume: 670 mL
